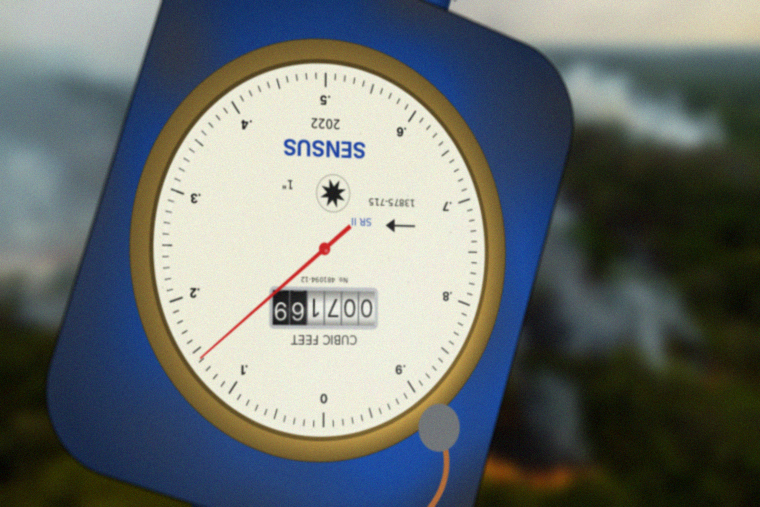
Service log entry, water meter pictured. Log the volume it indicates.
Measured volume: 7169.14 ft³
